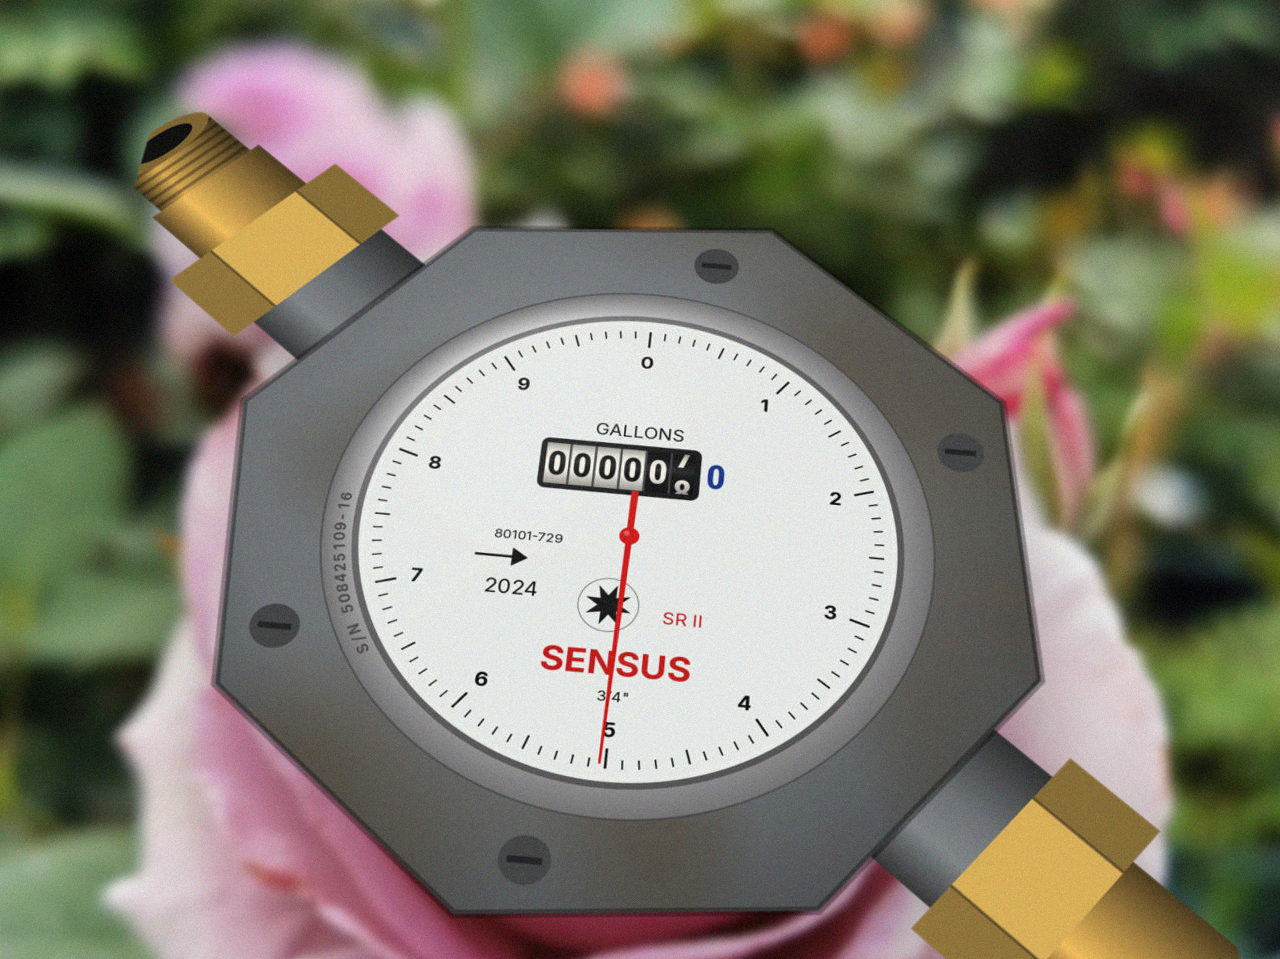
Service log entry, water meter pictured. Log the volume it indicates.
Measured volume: 75.0 gal
